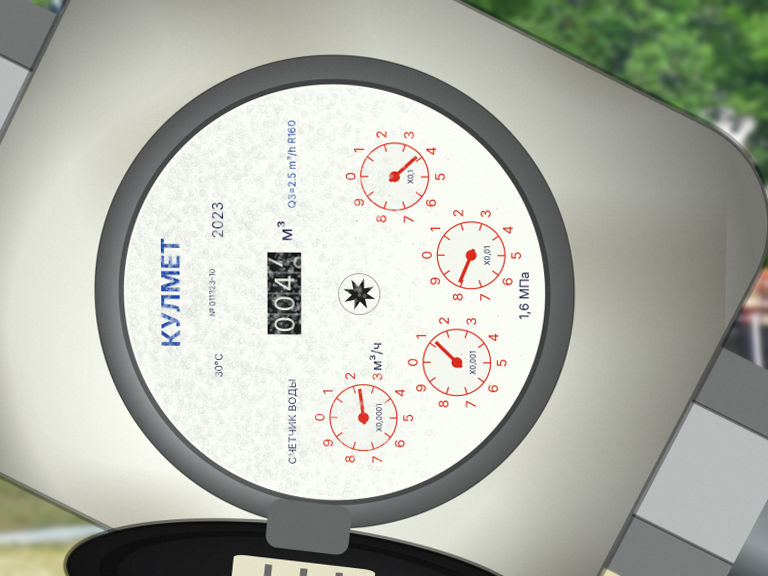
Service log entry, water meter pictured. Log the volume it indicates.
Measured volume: 47.3812 m³
